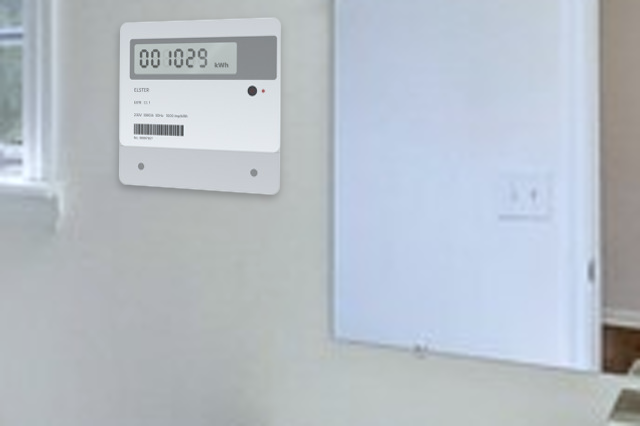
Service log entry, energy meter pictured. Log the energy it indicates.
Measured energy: 1029 kWh
